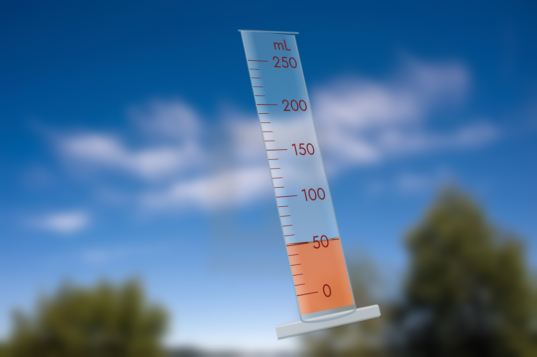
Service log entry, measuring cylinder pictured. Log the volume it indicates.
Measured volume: 50 mL
